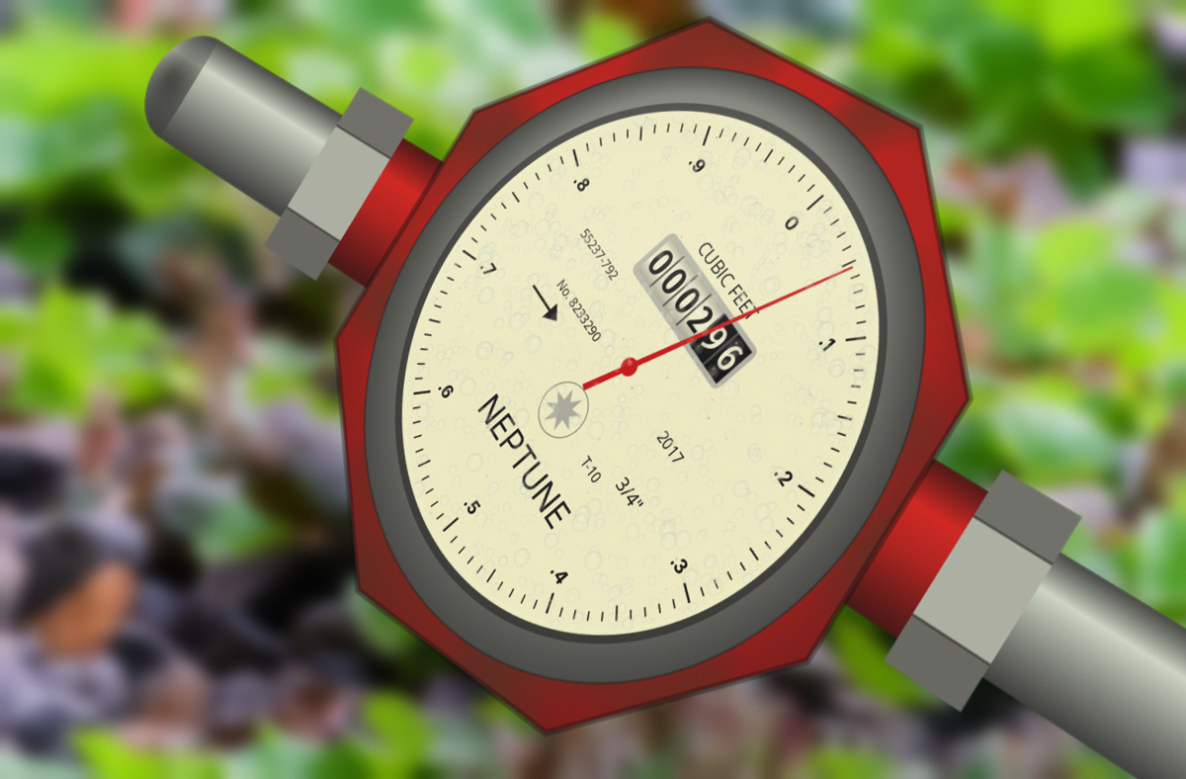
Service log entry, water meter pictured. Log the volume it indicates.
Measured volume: 296.05 ft³
